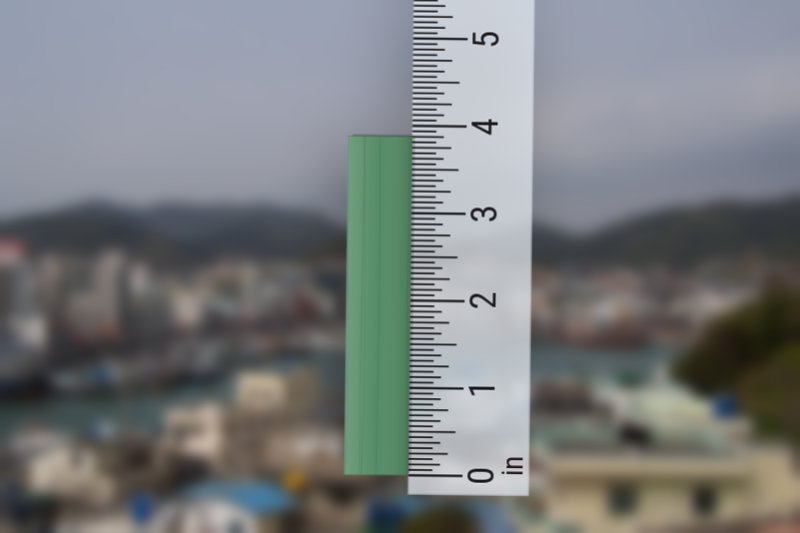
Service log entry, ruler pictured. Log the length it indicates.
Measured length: 3.875 in
